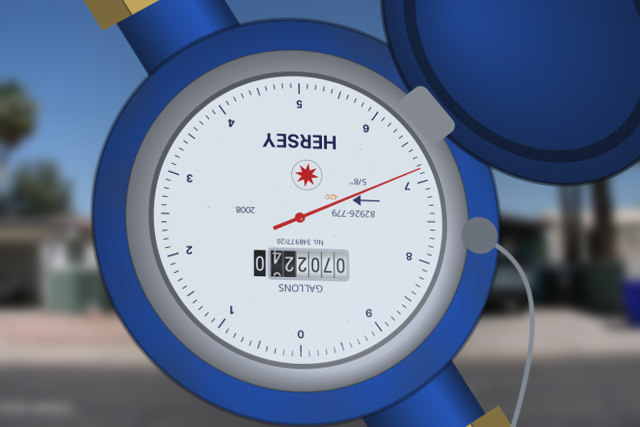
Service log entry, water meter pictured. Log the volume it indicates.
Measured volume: 702236.8 gal
